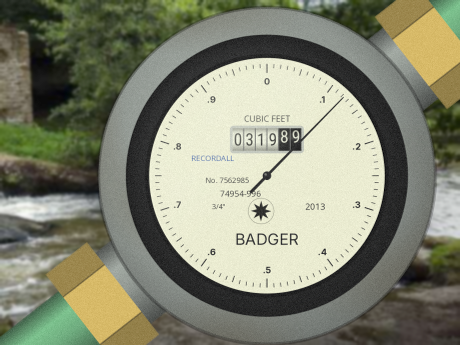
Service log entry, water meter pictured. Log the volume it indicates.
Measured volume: 31989.12 ft³
